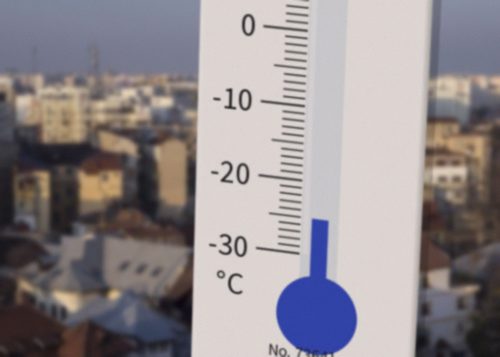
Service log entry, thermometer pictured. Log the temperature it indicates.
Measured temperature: -25 °C
